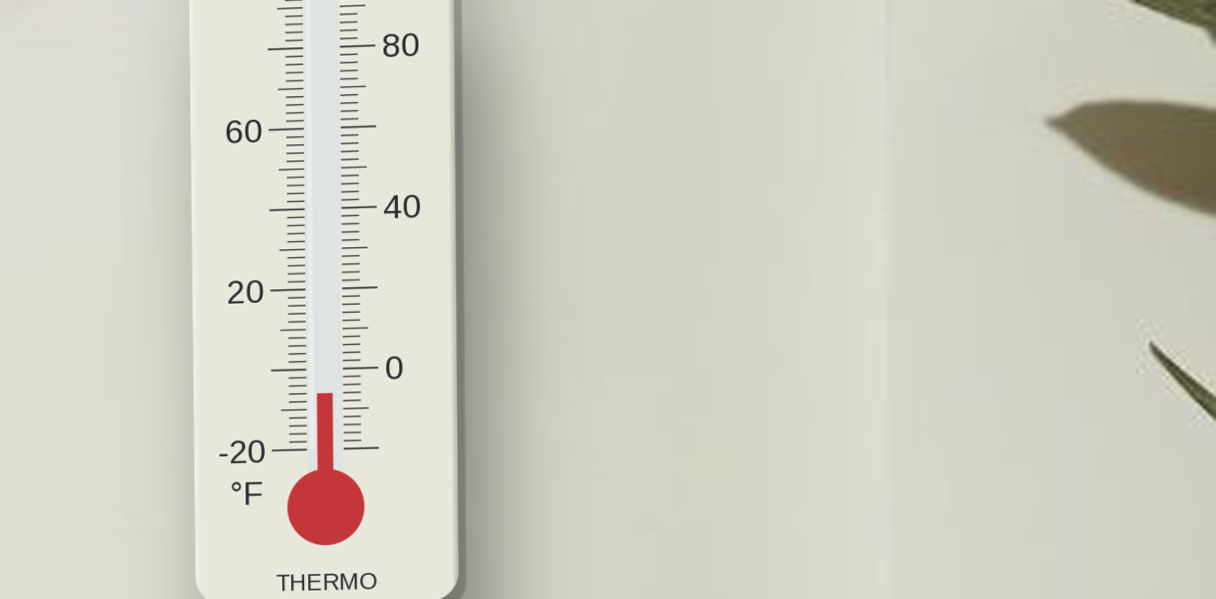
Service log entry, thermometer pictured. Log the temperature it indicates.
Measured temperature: -6 °F
